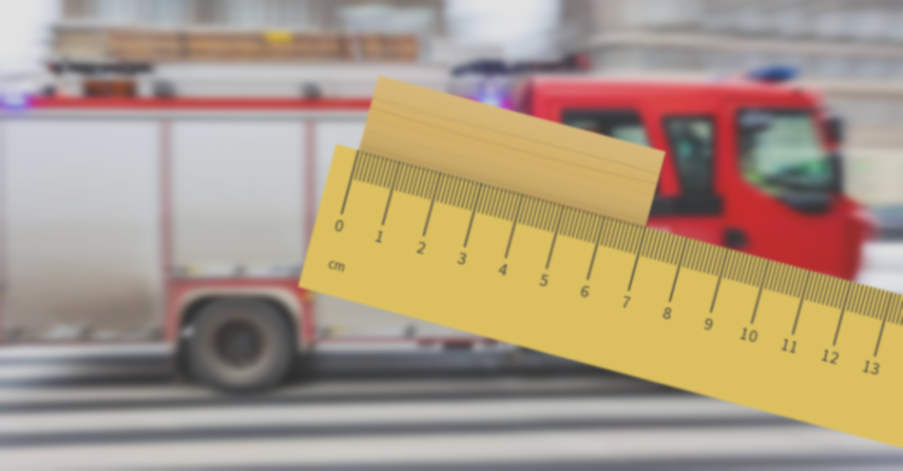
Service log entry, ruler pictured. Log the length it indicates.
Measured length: 7 cm
